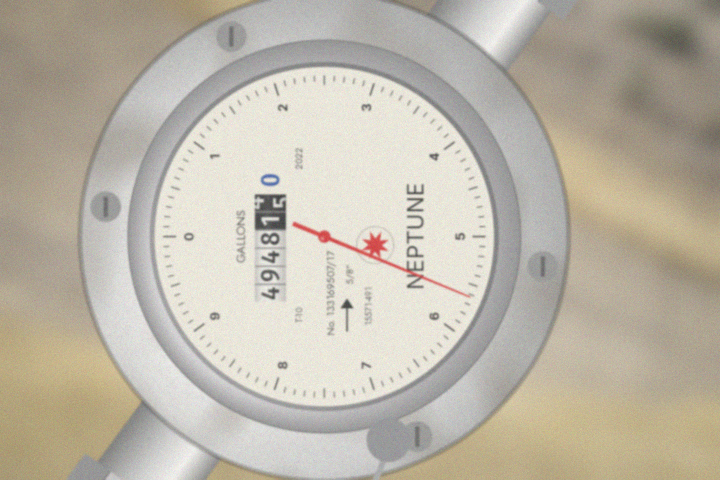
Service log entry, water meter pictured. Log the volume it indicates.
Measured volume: 4948145.6 gal
